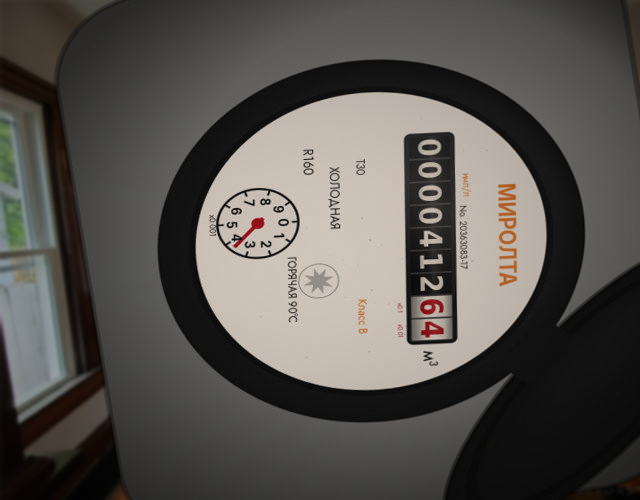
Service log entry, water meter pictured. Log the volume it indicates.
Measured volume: 412.643 m³
